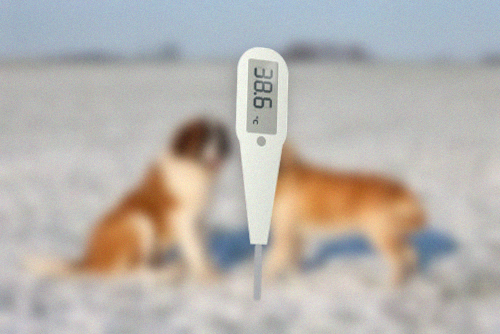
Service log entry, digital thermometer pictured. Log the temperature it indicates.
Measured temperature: 38.6 °C
